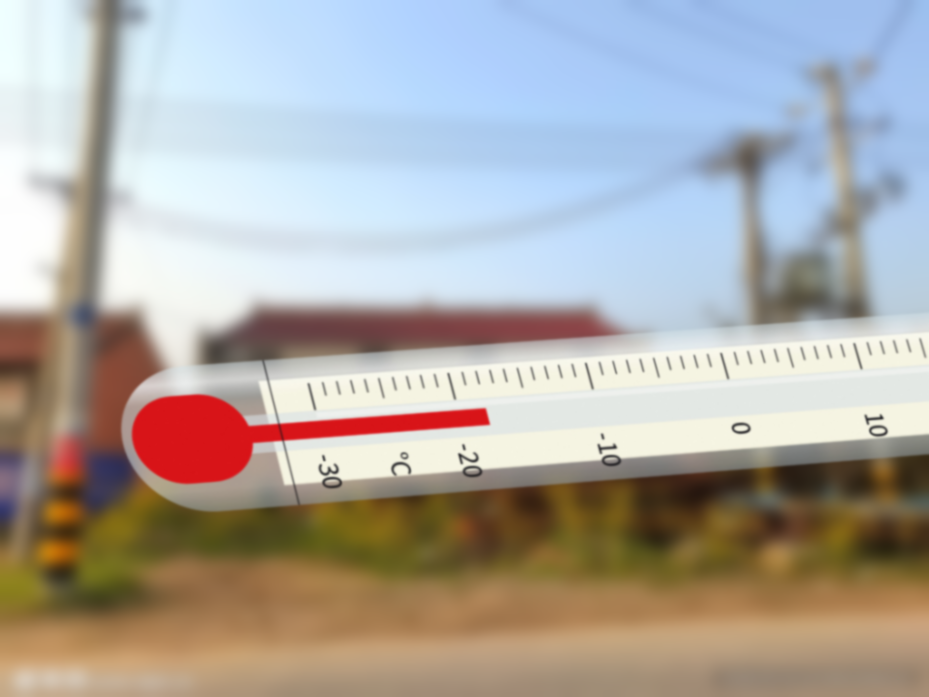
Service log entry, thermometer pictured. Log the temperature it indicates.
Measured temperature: -18 °C
